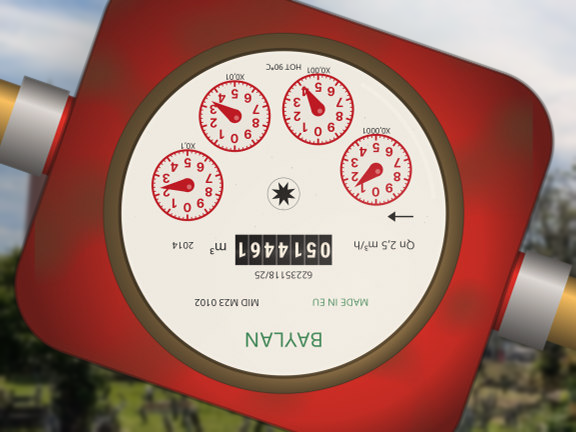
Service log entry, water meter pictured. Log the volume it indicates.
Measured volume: 514461.2341 m³
